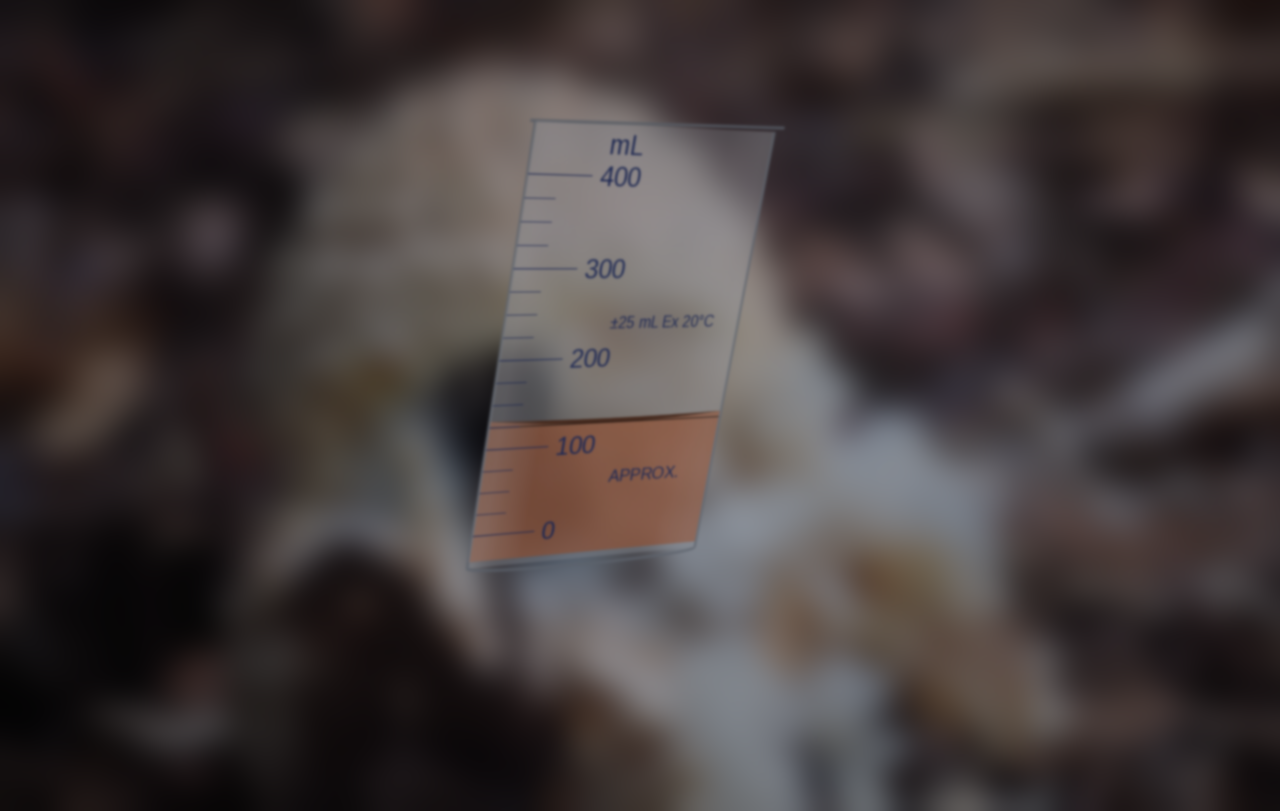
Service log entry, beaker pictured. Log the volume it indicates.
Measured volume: 125 mL
